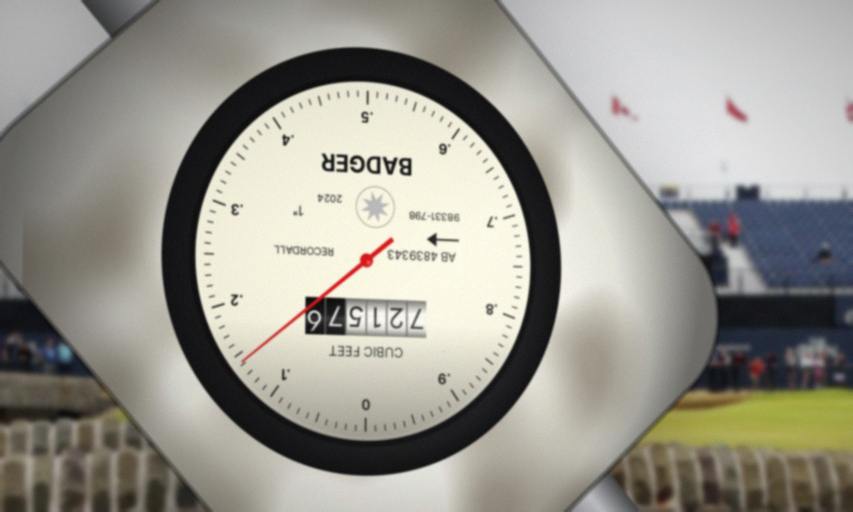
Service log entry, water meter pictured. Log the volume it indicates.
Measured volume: 721576.14 ft³
